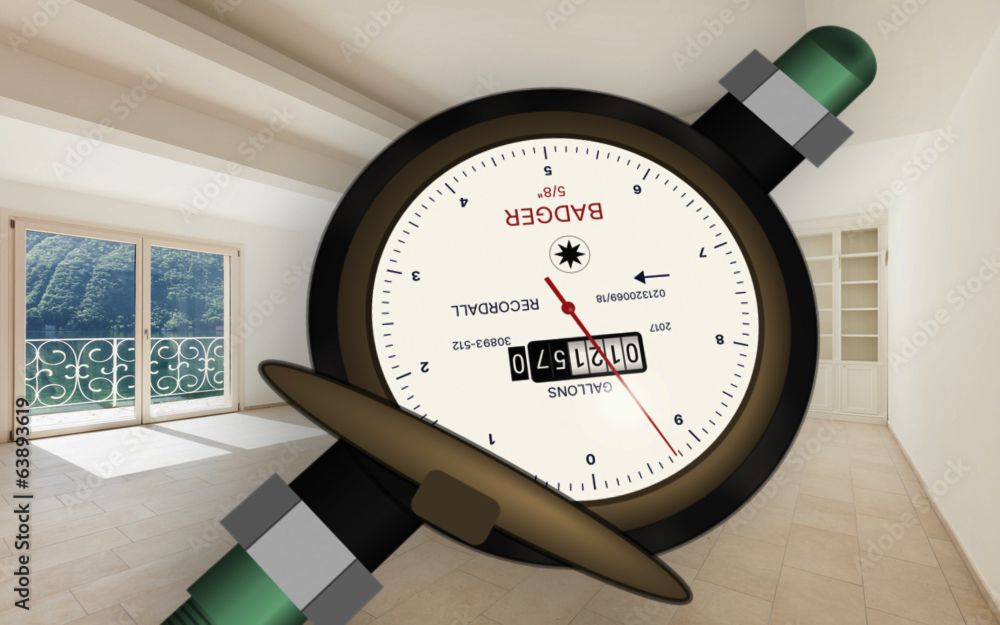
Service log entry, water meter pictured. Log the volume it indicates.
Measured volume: 121569.2 gal
